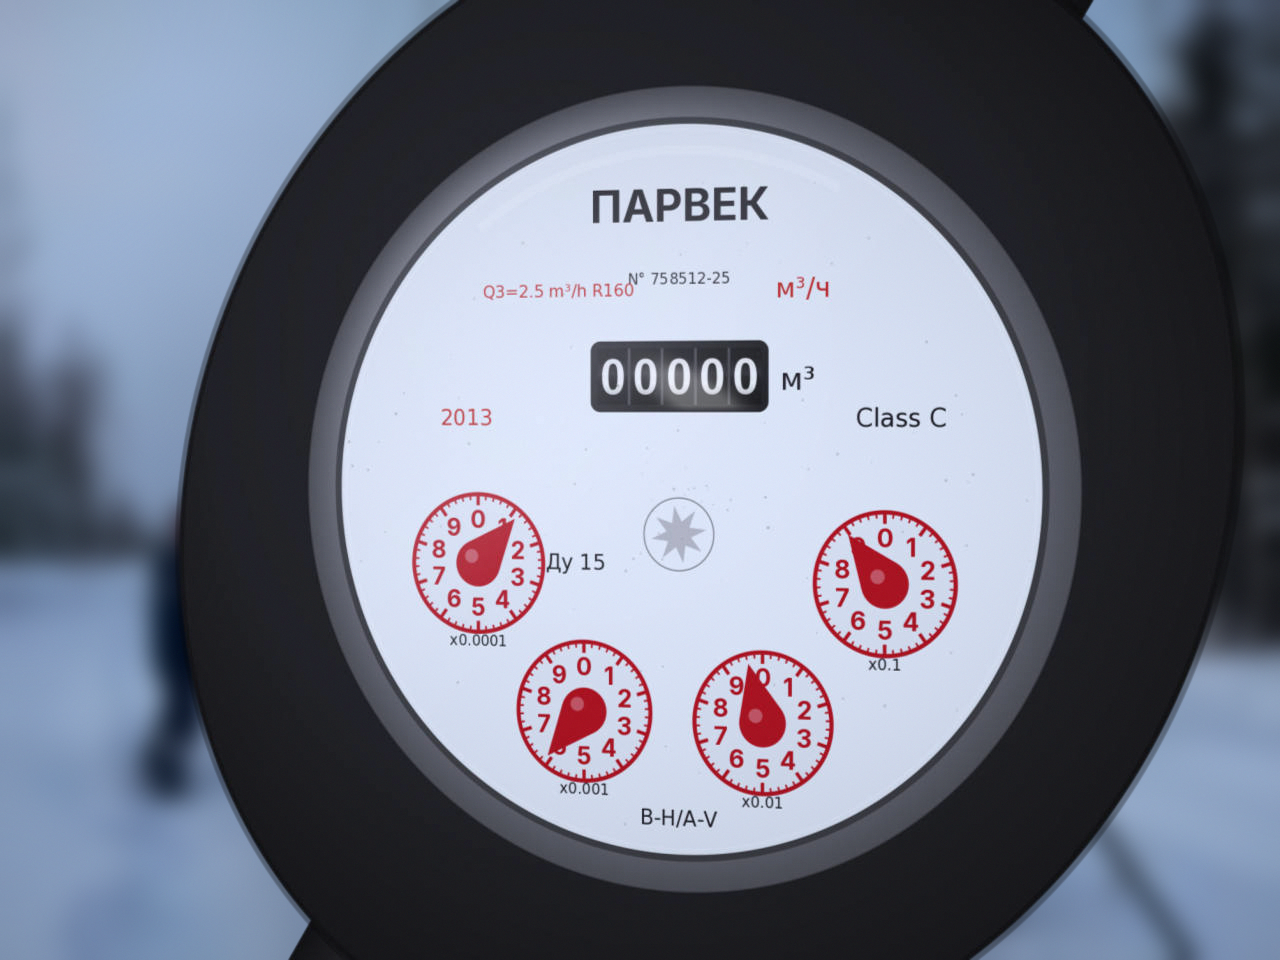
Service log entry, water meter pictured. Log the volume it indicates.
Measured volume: 0.8961 m³
